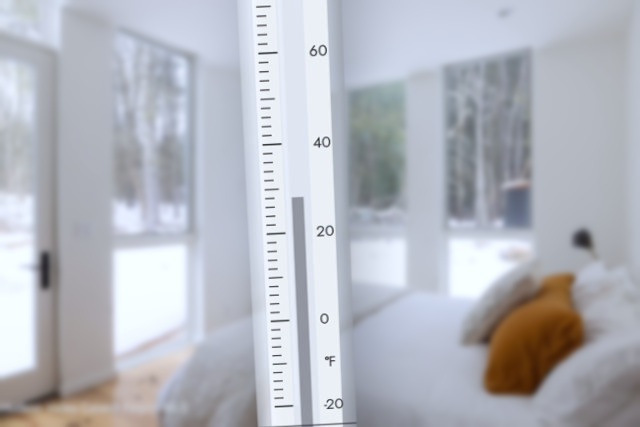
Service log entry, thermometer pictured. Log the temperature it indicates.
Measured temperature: 28 °F
